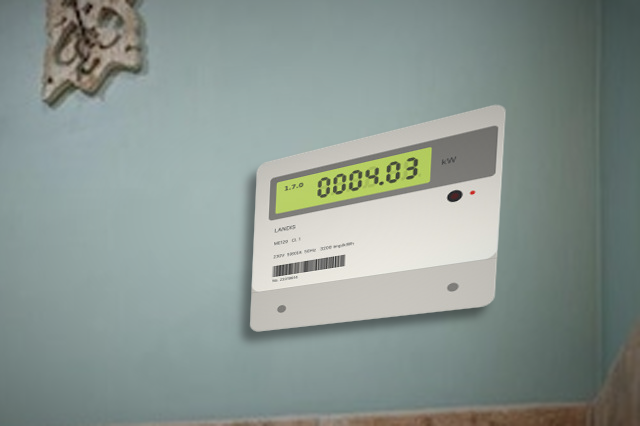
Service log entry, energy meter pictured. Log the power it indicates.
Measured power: 4.03 kW
